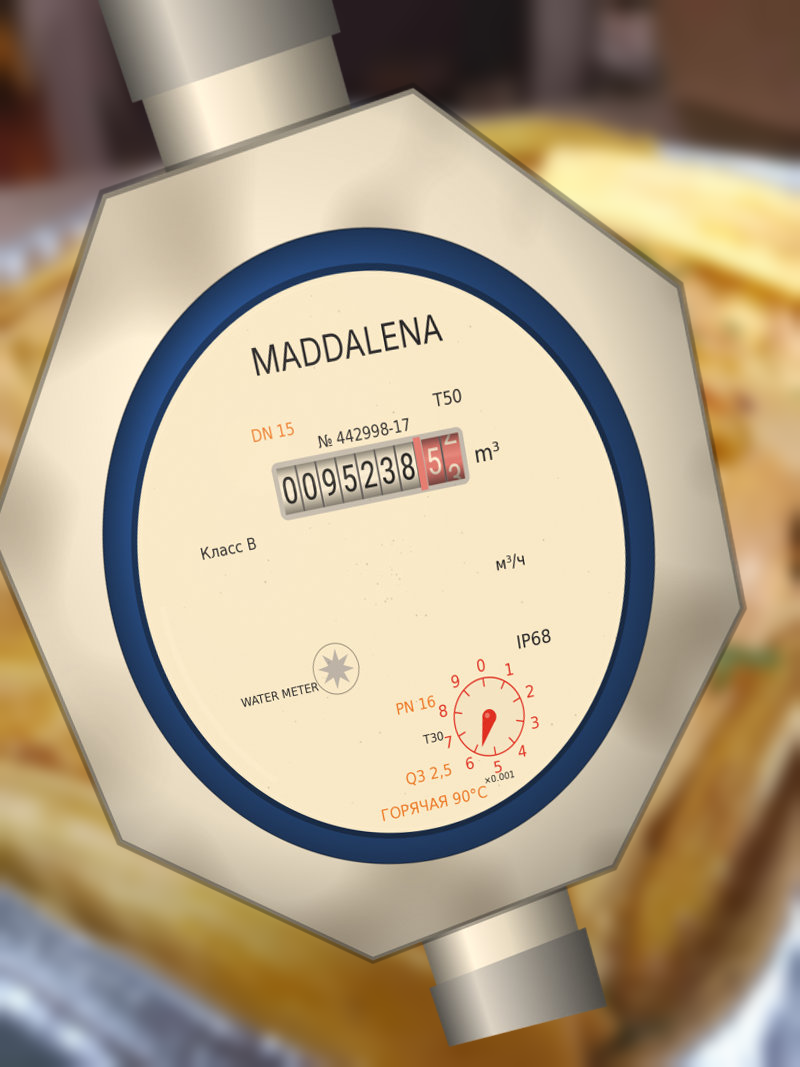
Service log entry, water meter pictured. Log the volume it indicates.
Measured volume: 95238.525 m³
